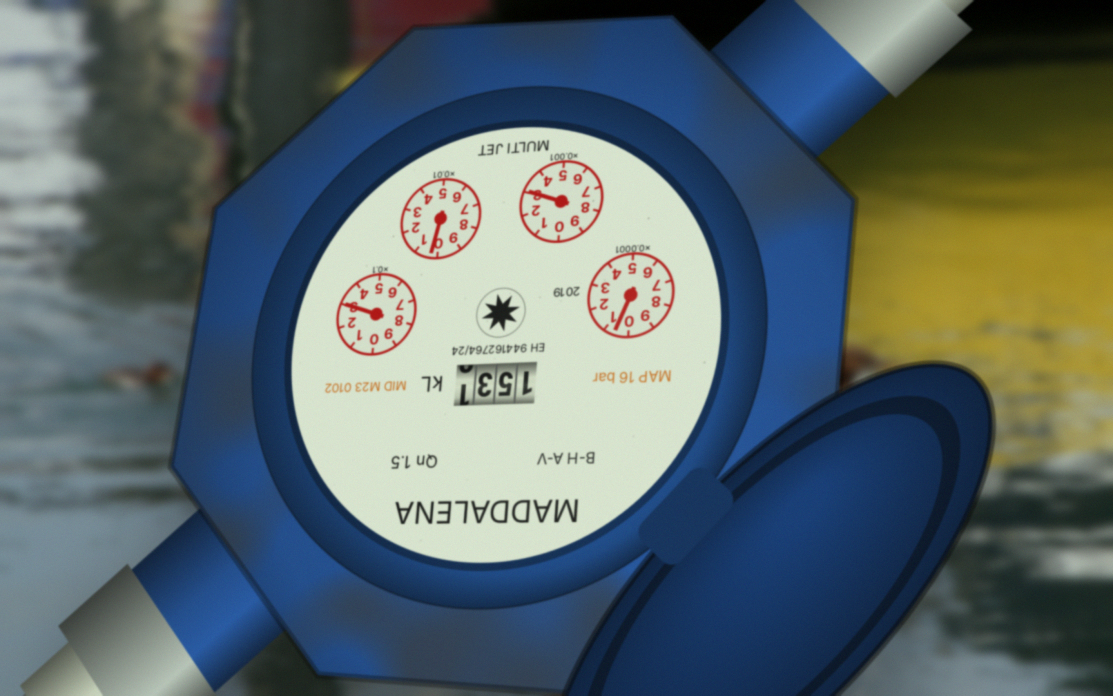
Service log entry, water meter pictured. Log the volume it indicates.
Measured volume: 1531.3030 kL
